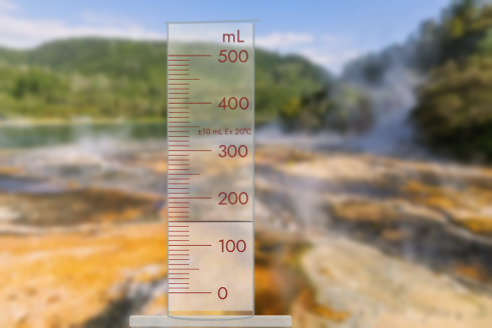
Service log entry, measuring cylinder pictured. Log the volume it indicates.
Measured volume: 150 mL
